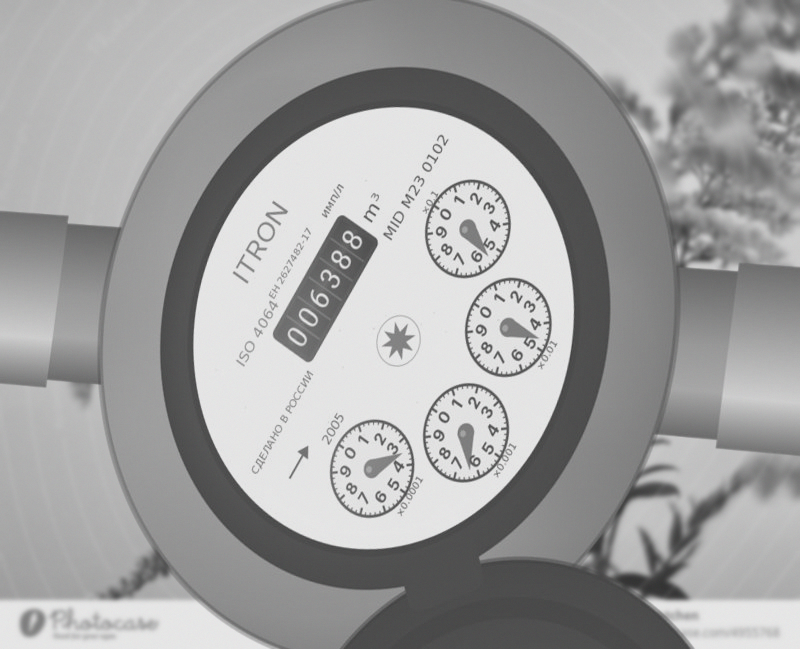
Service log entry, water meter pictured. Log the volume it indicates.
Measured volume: 6388.5463 m³
